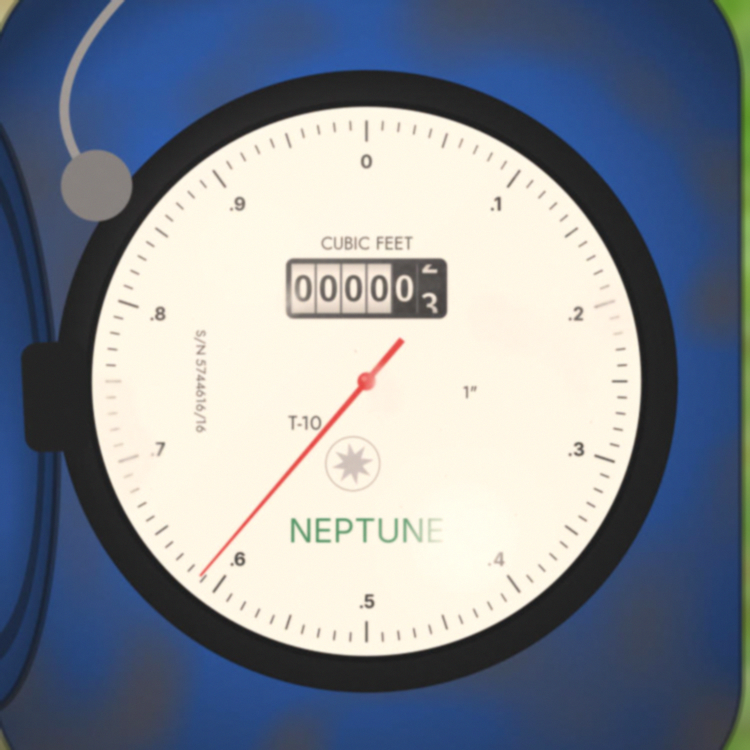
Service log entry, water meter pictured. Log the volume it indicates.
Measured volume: 2.61 ft³
